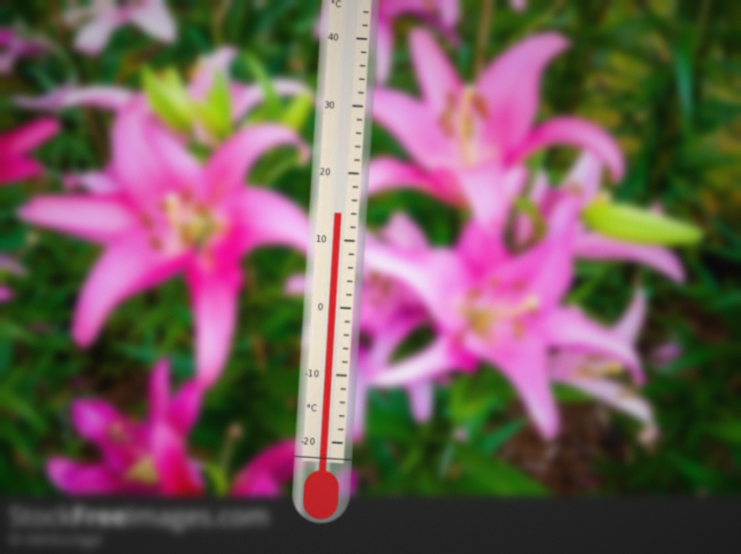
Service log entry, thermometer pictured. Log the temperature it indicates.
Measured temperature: 14 °C
